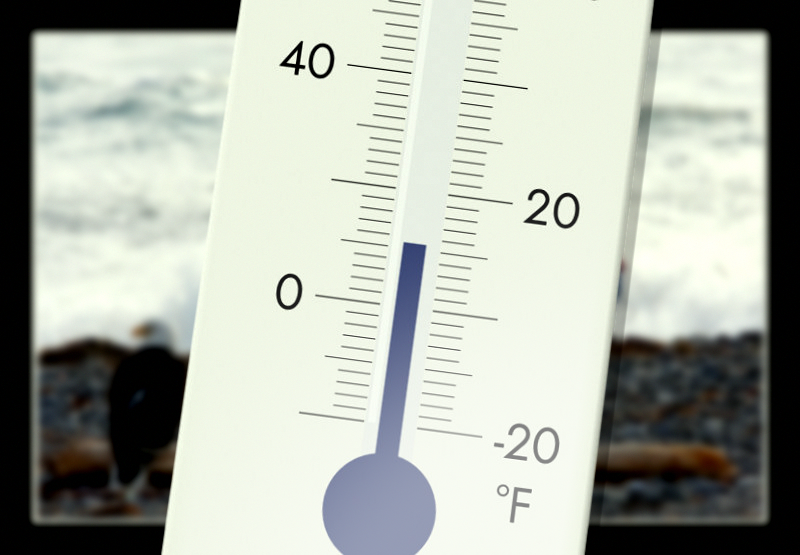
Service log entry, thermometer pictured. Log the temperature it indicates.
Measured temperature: 11 °F
